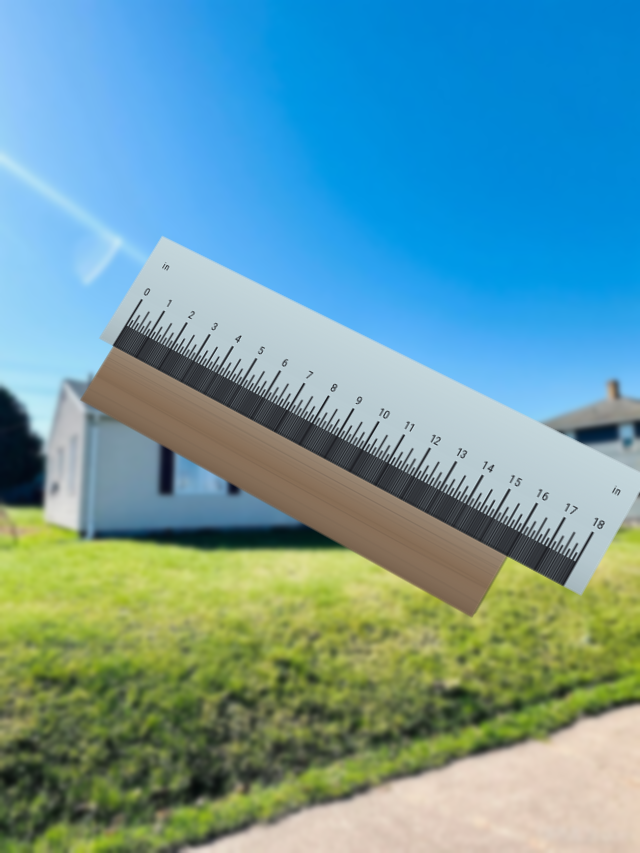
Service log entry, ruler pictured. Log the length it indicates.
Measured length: 16 in
